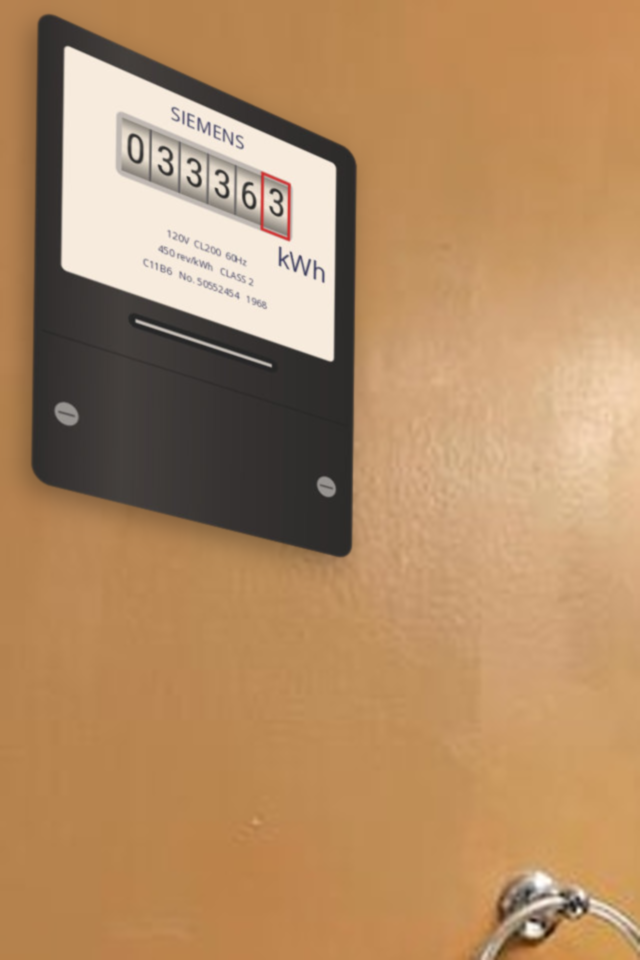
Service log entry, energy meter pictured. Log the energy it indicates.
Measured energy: 3336.3 kWh
